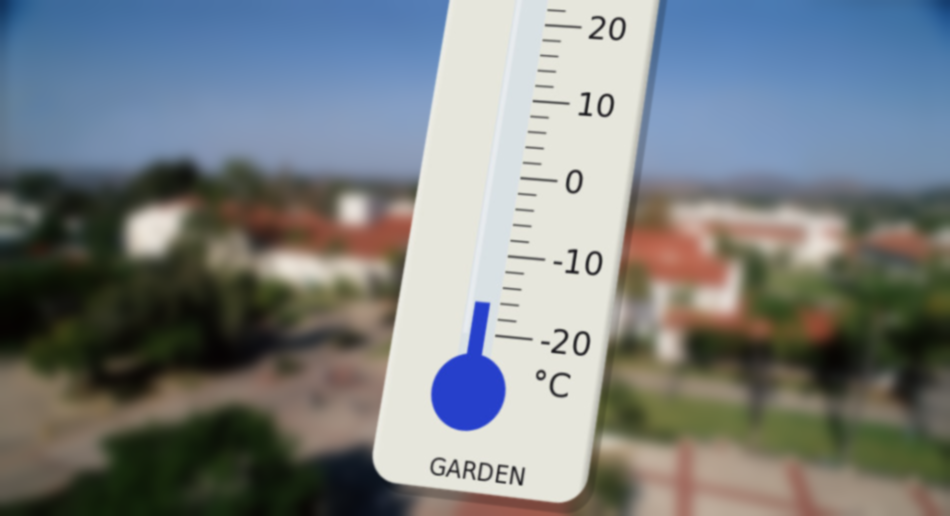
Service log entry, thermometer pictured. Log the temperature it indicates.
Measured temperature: -16 °C
